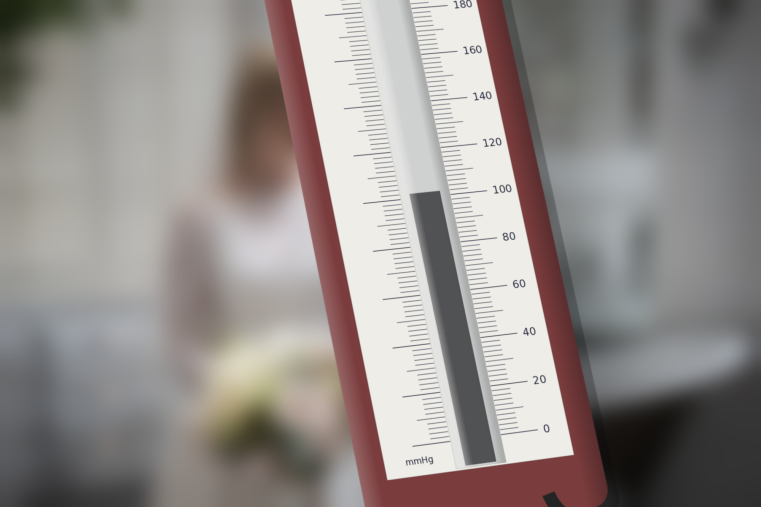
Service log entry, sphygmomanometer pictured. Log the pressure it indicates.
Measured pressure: 102 mmHg
